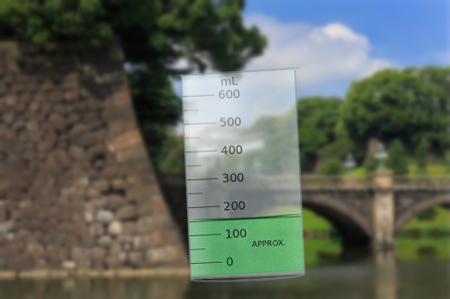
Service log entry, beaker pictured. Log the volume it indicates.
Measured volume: 150 mL
